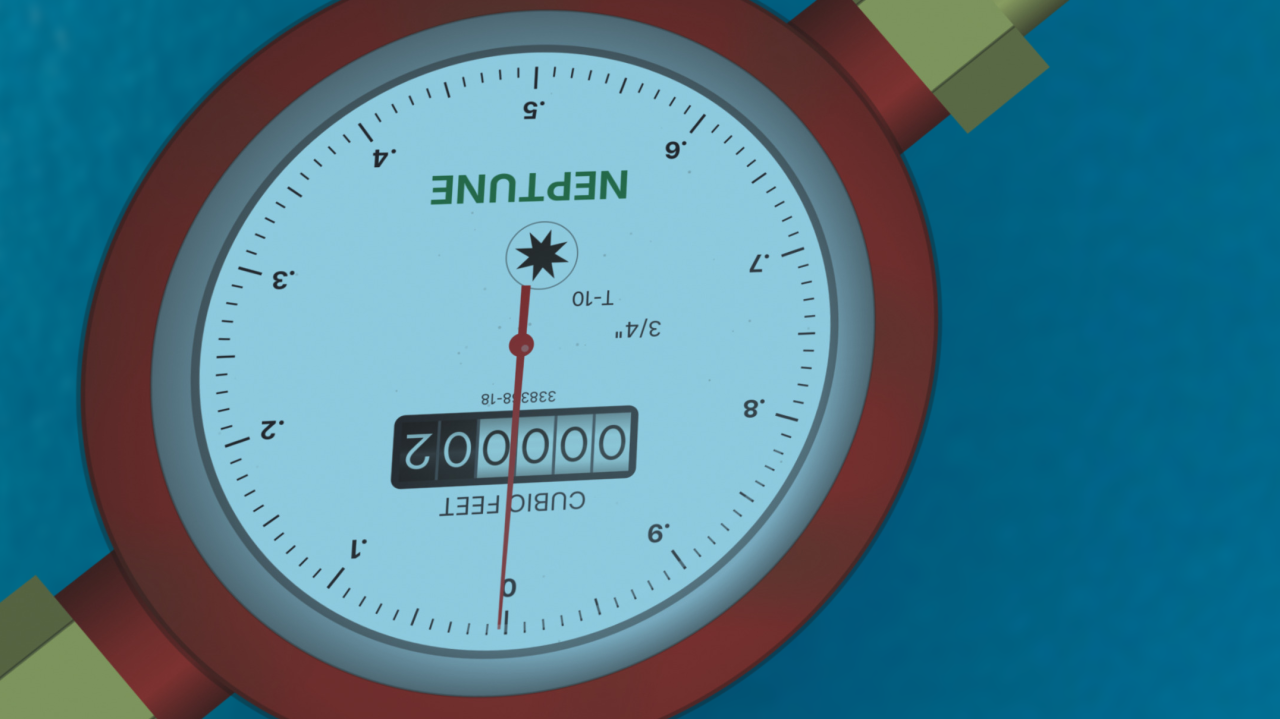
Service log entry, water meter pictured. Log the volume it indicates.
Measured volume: 2.00 ft³
